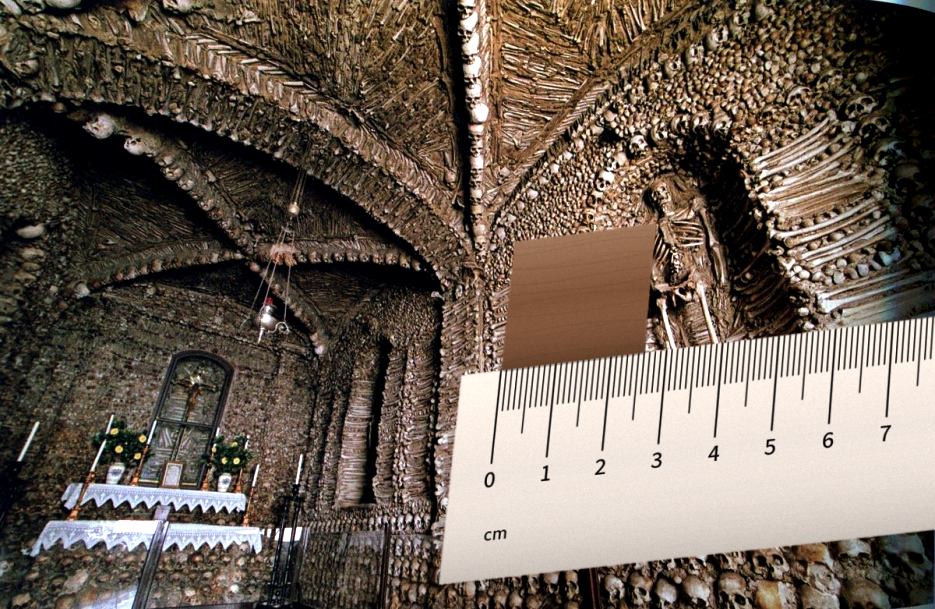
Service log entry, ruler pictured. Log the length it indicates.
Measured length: 2.6 cm
